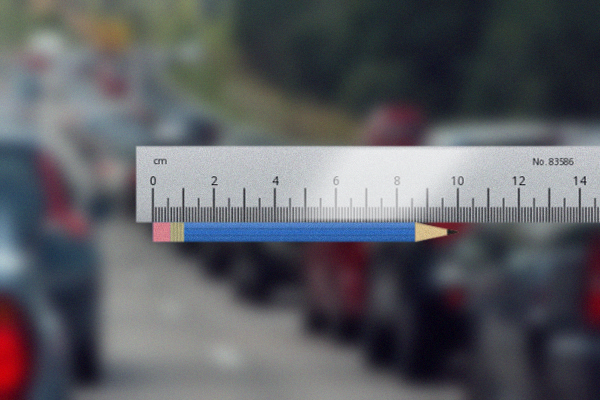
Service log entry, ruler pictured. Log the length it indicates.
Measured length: 10 cm
